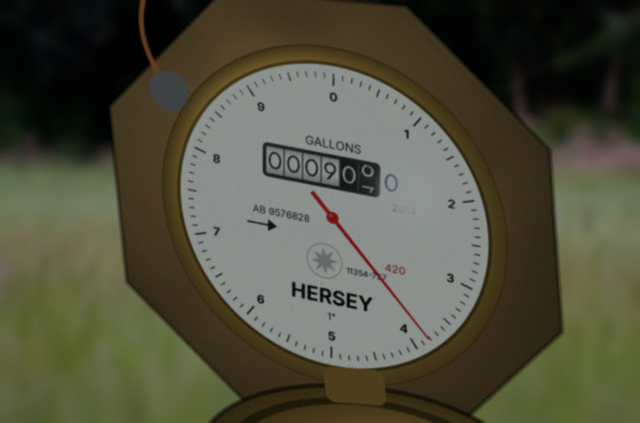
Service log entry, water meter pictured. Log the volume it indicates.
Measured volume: 9063.8 gal
